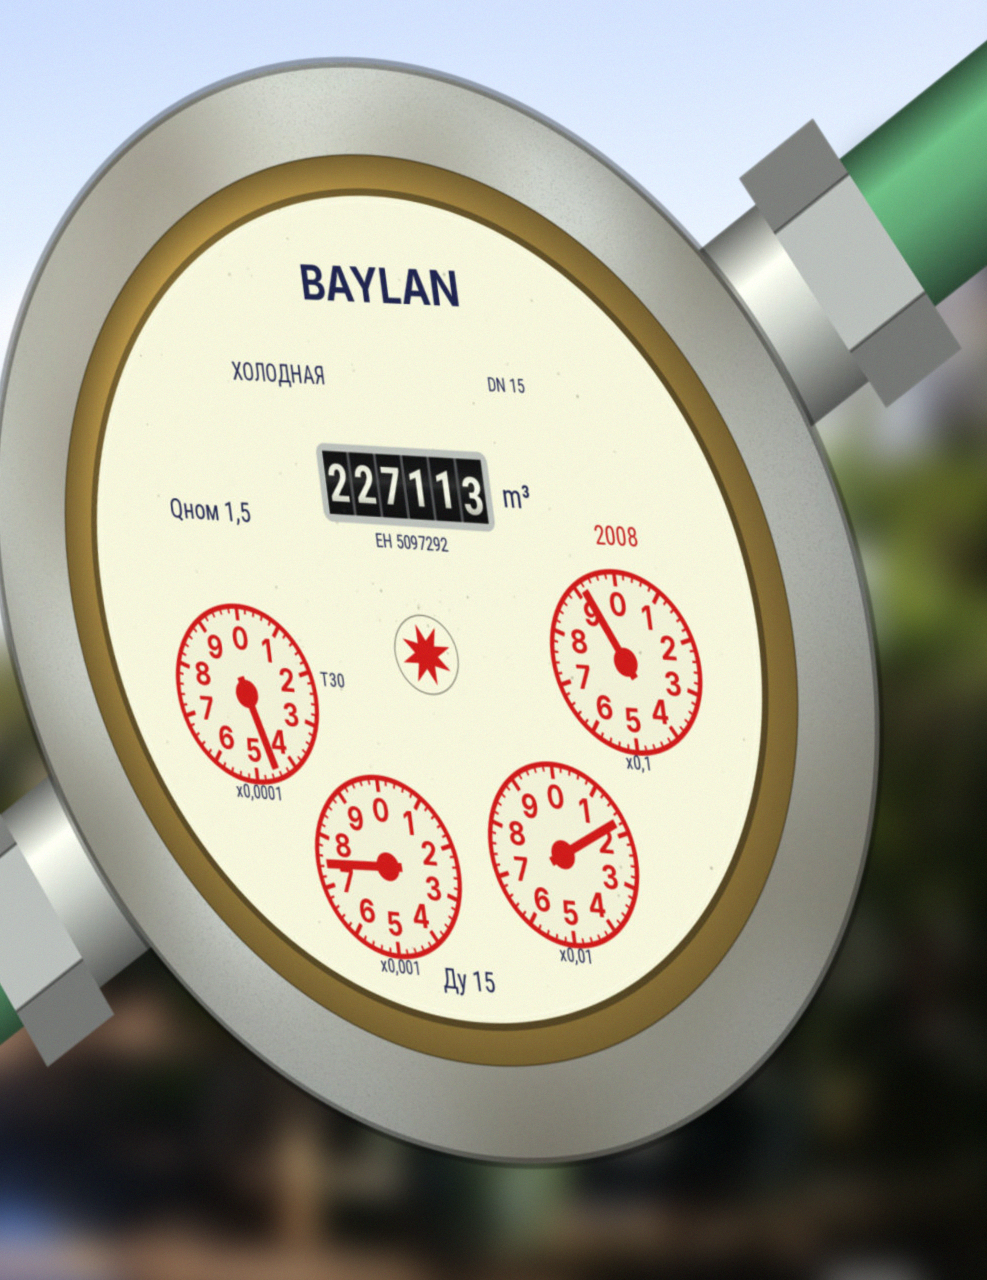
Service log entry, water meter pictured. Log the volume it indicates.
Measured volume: 227112.9174 m³
